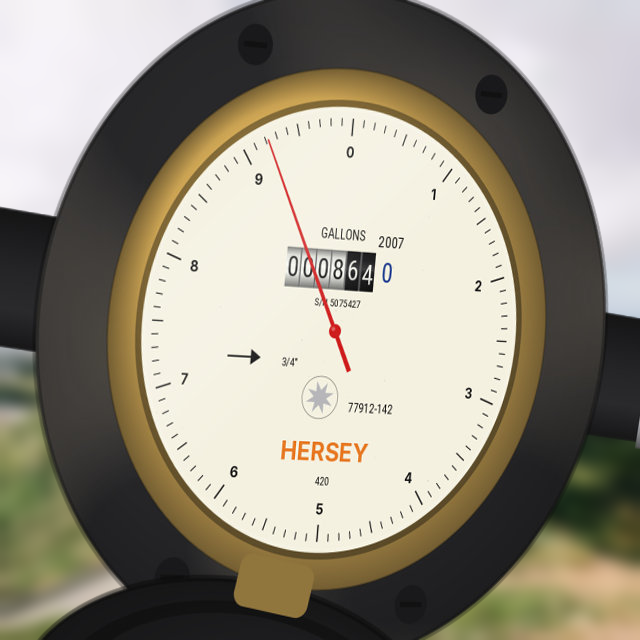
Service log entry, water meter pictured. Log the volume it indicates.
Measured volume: 8639.2 gal
